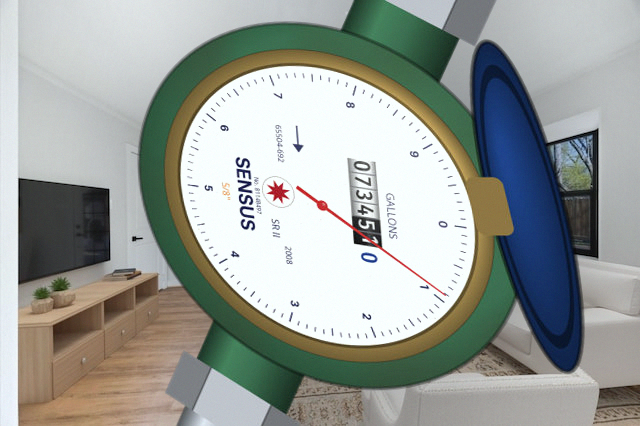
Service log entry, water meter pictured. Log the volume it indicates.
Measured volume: 734510.9 gal
